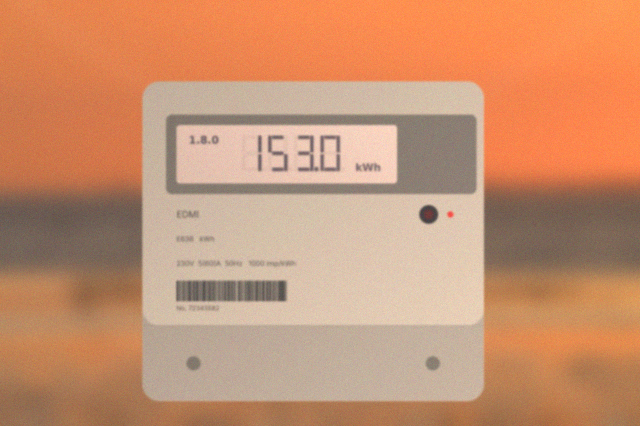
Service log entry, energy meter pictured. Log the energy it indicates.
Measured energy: 153.0 kWh
